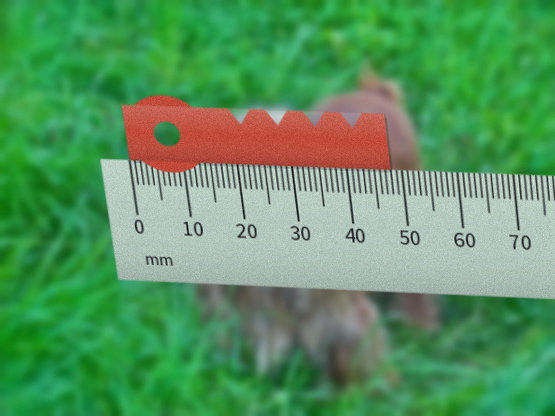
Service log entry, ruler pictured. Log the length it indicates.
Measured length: 48 mm
